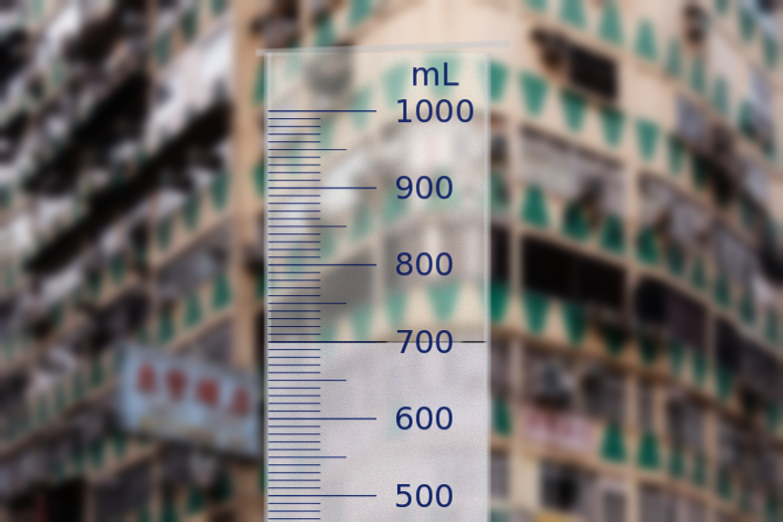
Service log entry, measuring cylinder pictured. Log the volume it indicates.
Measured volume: 700 mL
